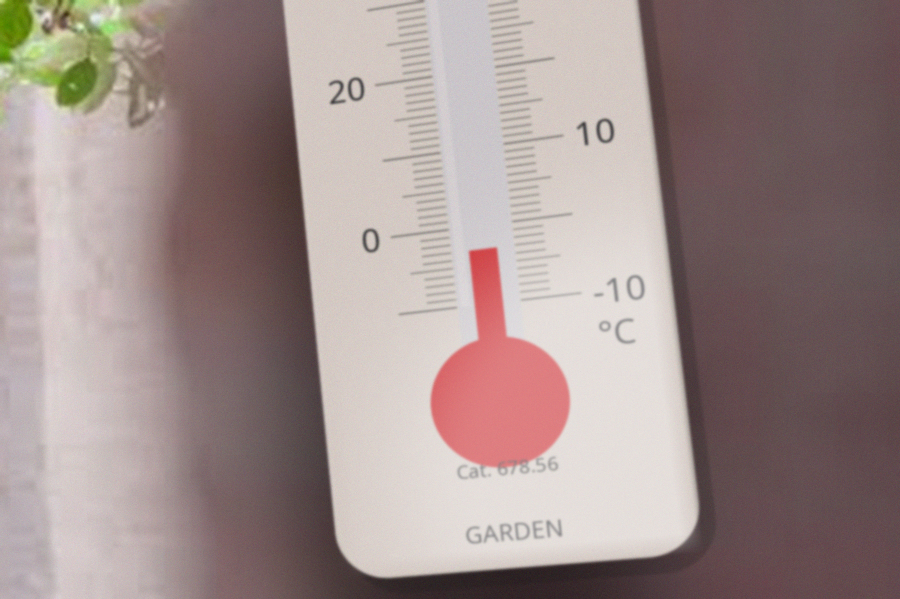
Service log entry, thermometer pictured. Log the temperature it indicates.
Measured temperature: -3 °C
